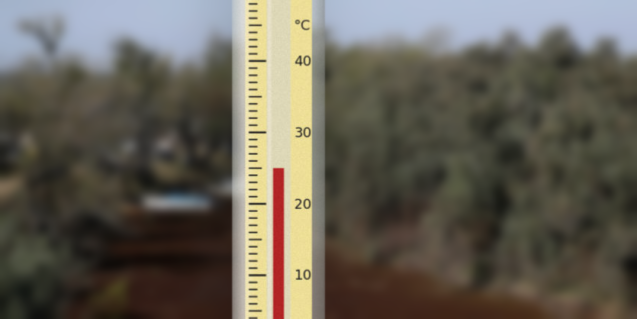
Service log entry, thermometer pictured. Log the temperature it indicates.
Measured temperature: 25 °C
